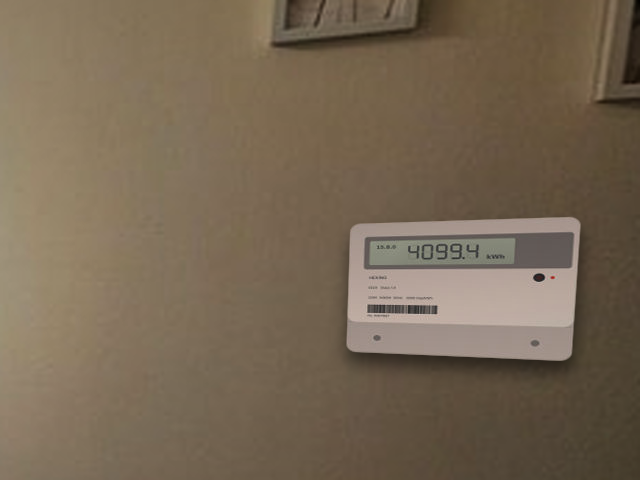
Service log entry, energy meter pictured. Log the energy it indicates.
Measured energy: 4099.4 kWh
